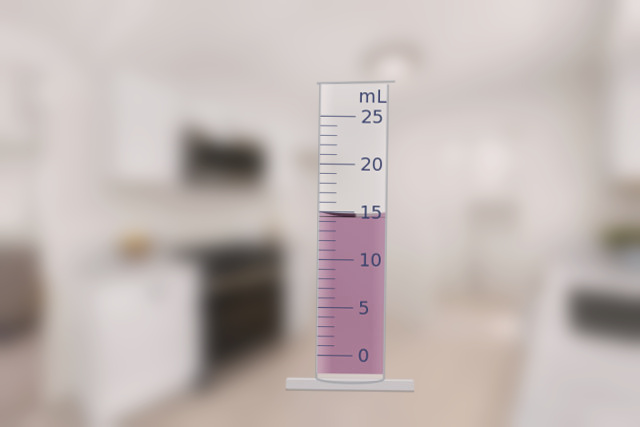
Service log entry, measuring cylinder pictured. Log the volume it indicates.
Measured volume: 14.5 mL
